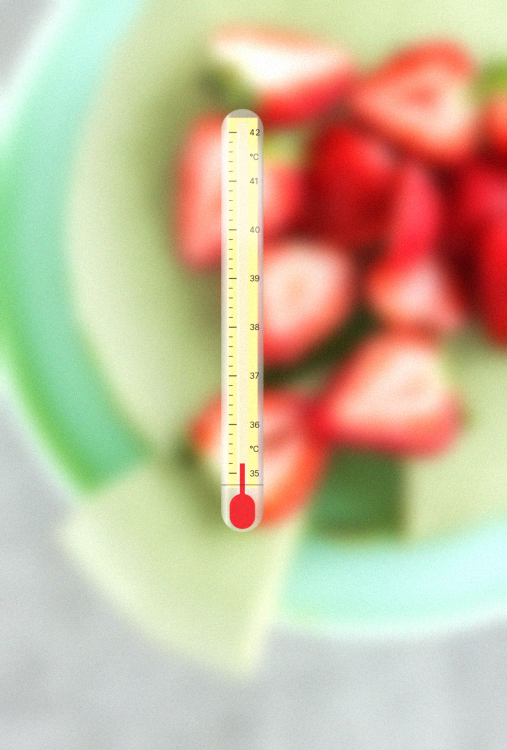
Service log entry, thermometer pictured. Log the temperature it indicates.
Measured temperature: 35.2 °C
